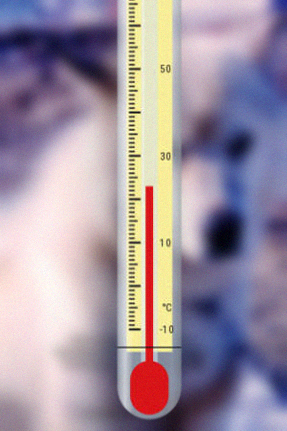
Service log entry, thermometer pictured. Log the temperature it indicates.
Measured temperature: 23 °C
